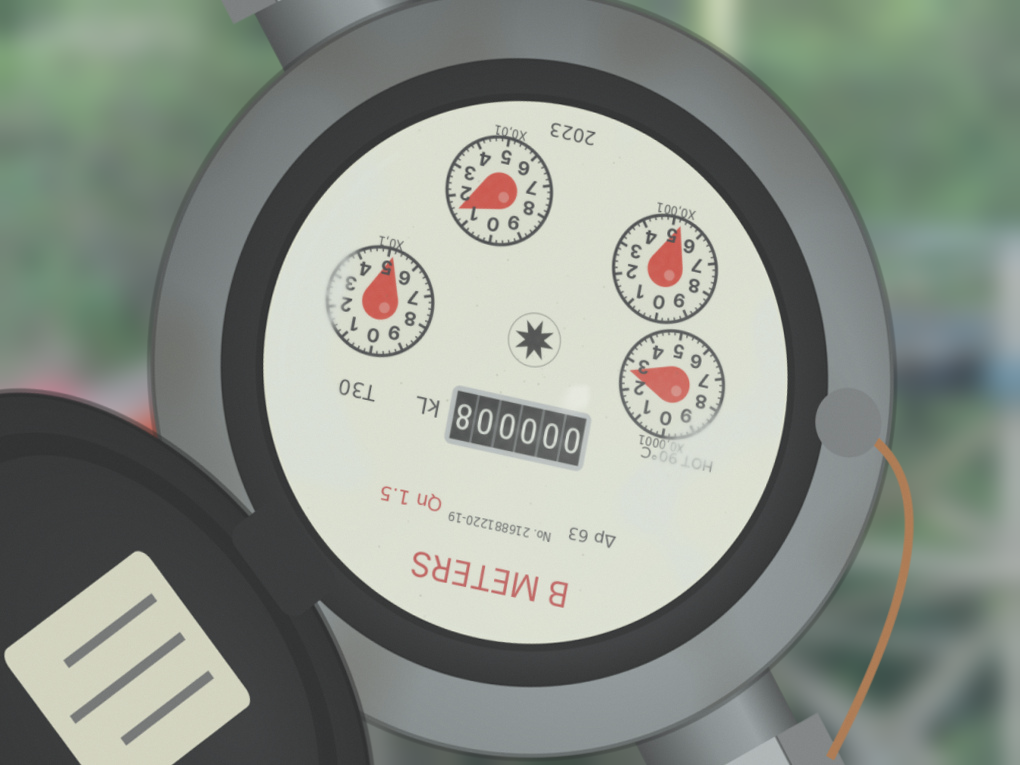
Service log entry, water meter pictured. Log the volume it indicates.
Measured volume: 8.5152 kL
